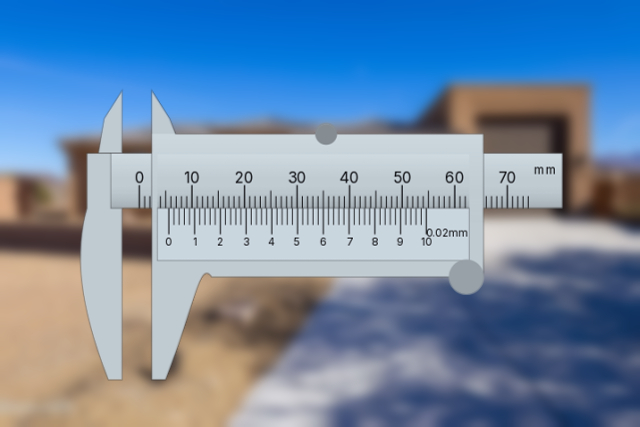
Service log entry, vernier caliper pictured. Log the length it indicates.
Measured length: 5.6 mm
